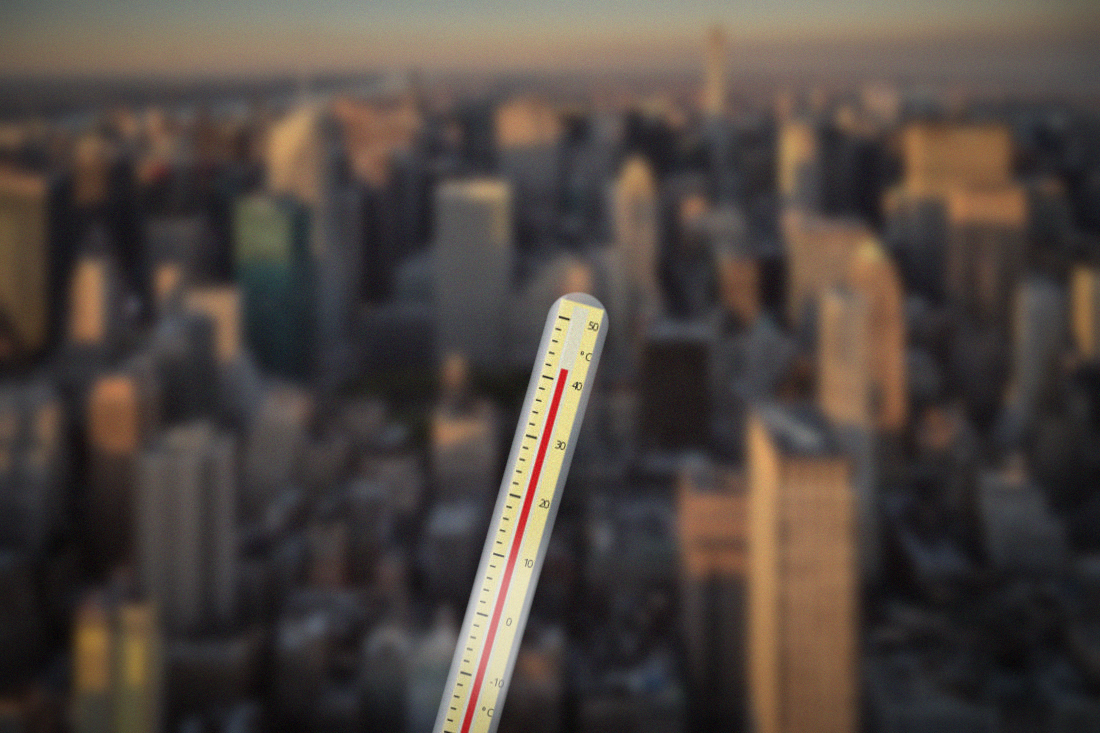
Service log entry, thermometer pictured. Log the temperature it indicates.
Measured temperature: 42 °C
